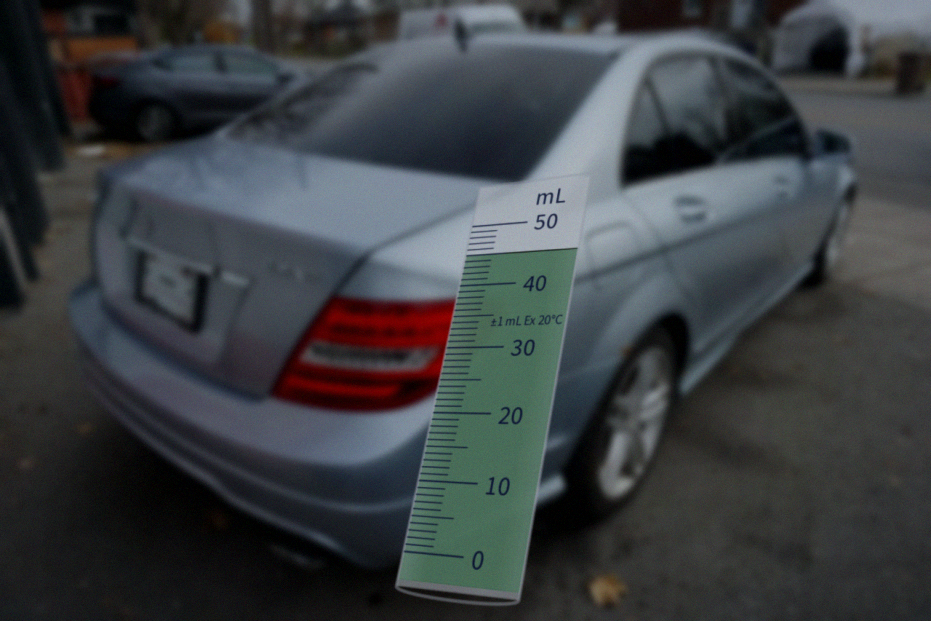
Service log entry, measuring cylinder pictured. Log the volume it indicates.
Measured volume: 45 mL
